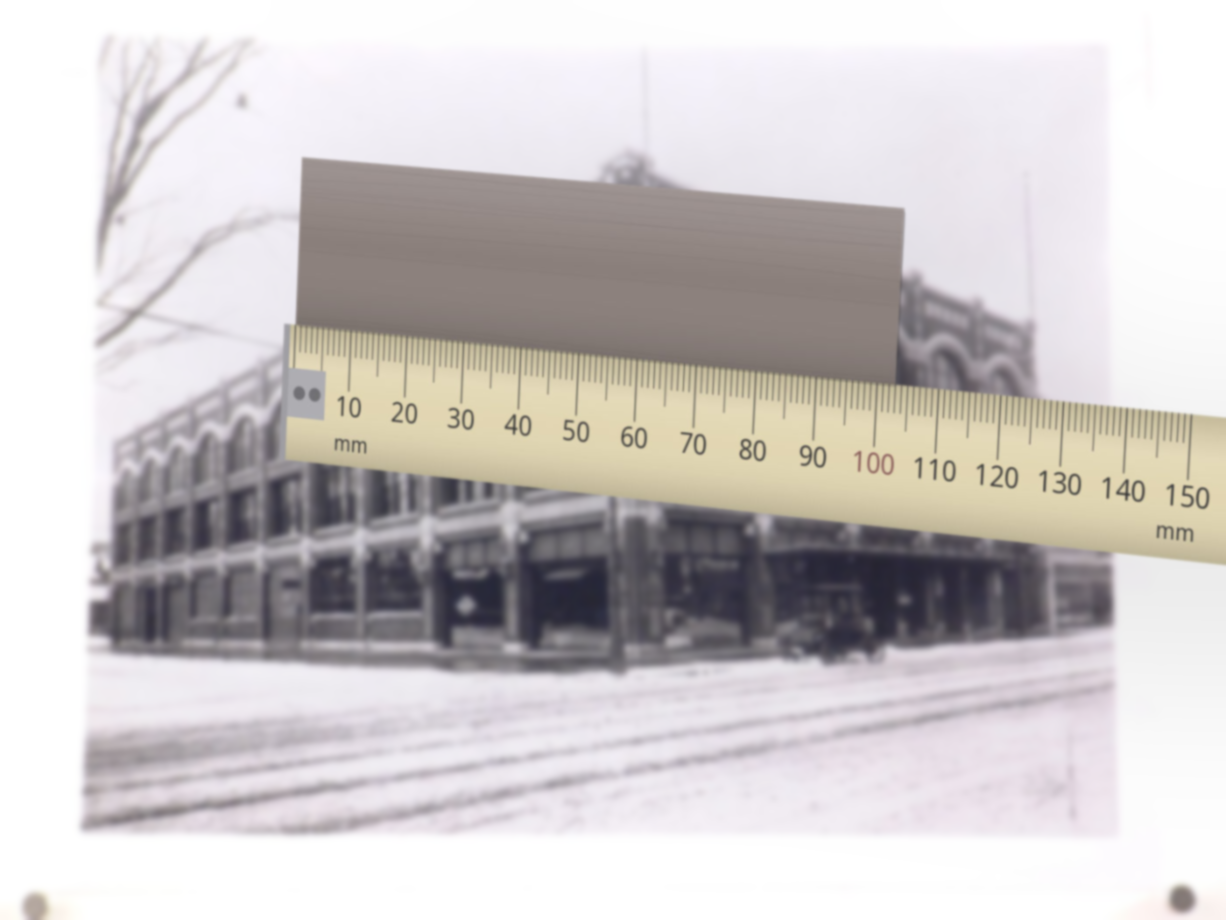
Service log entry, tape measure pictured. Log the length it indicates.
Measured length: 103 mm
